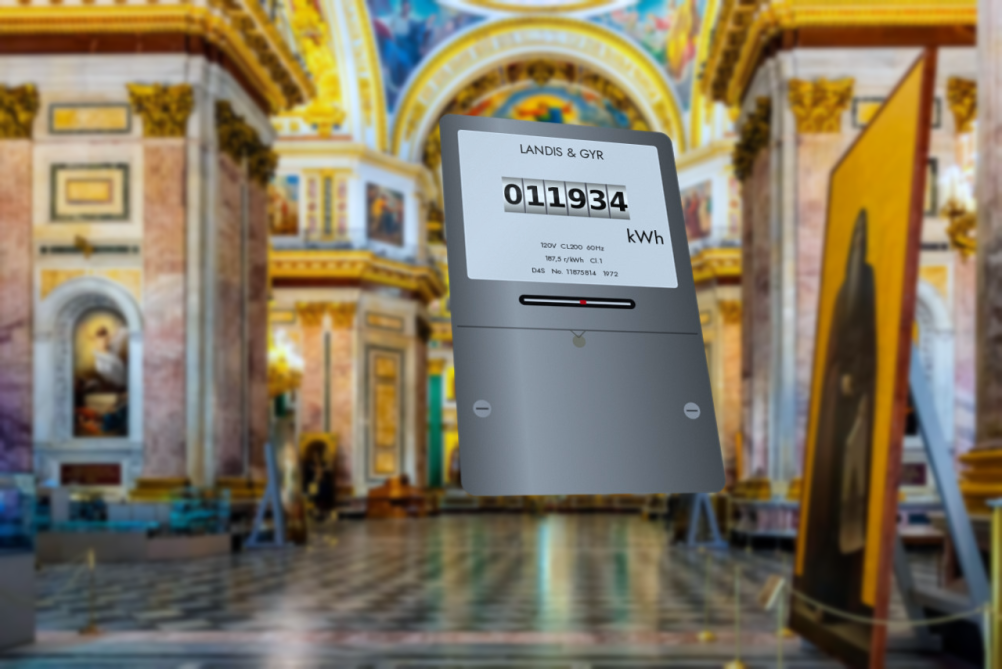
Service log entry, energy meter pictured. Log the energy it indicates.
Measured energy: 11934 kWh
